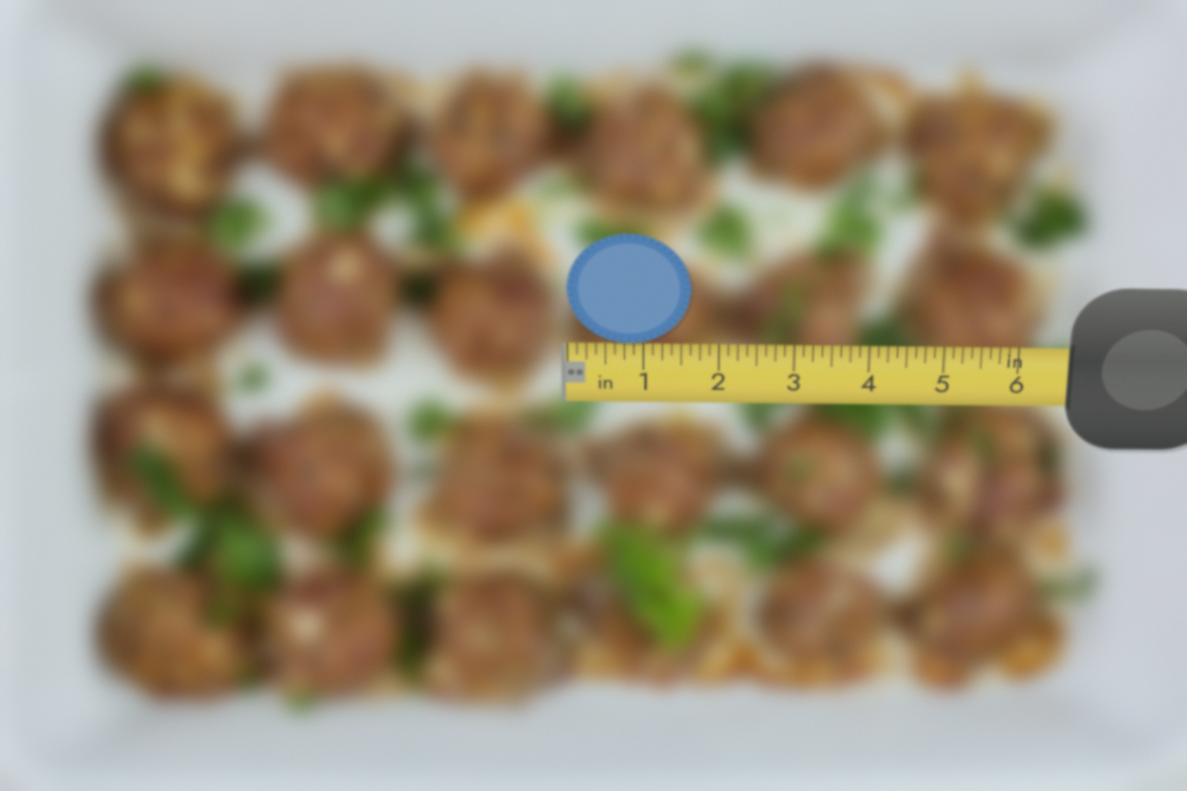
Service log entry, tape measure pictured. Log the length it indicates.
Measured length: 1.625 in
